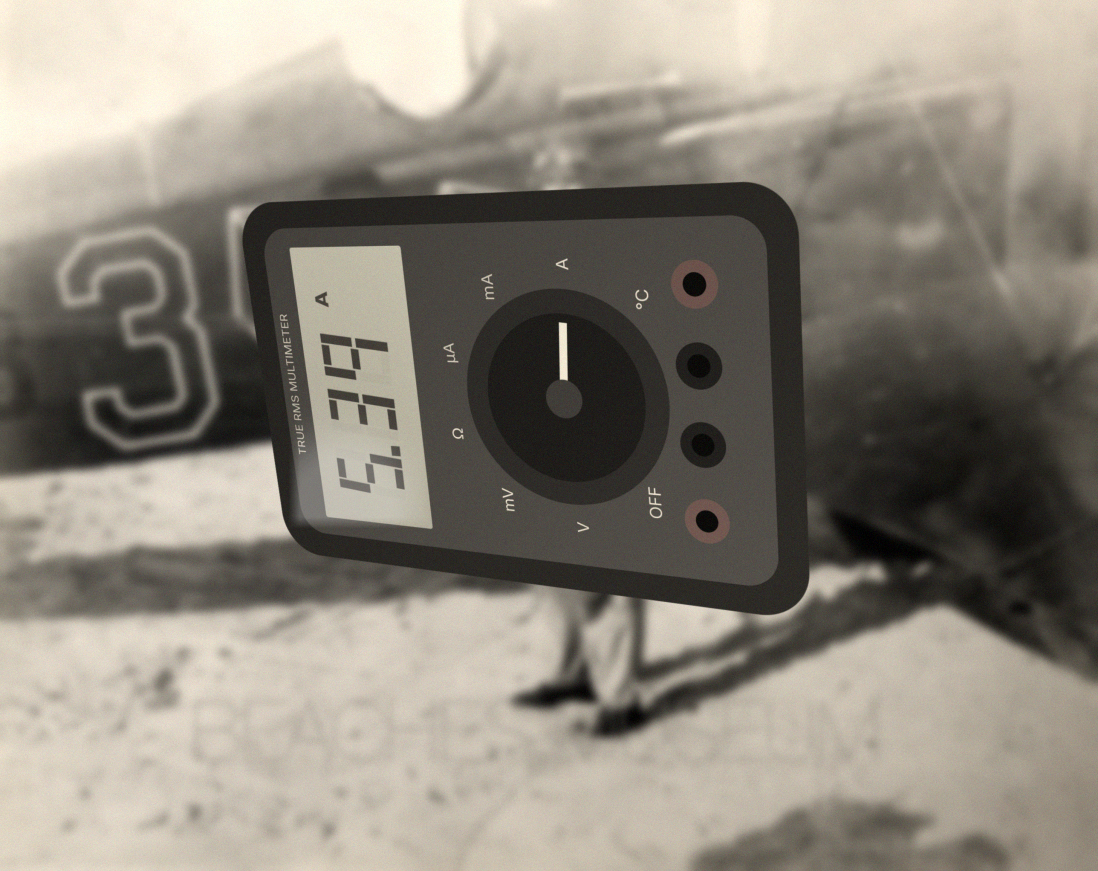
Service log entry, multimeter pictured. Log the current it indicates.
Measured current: 5.39 A
